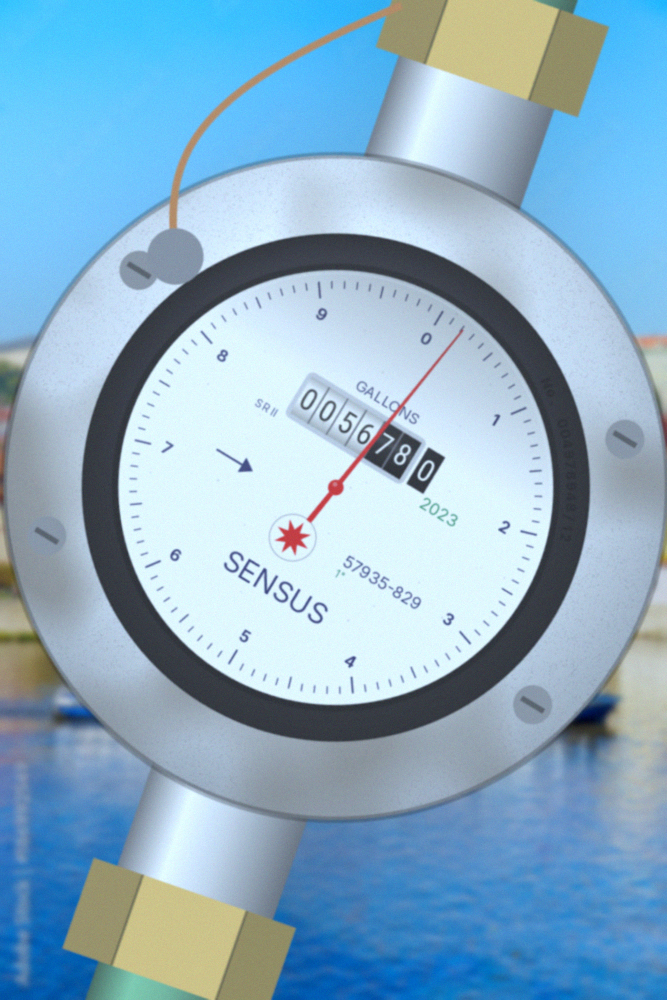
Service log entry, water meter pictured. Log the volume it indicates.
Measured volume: 56780.2 gal
